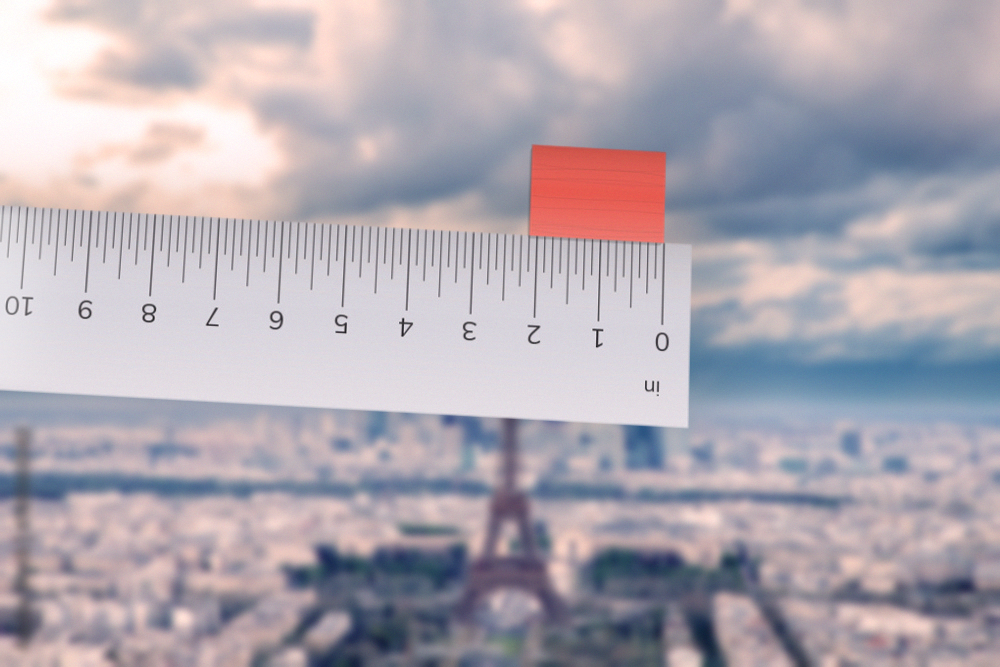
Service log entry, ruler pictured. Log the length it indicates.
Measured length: 2.125 in
